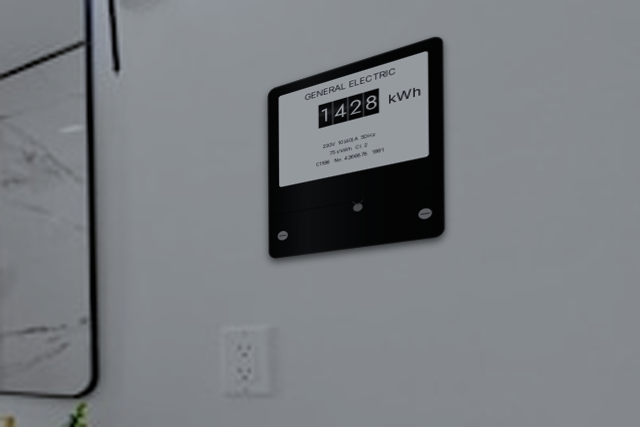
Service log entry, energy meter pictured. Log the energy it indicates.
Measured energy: 1428 kWh
